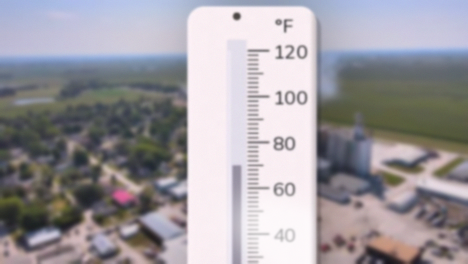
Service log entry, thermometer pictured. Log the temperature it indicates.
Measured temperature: 70 °F
